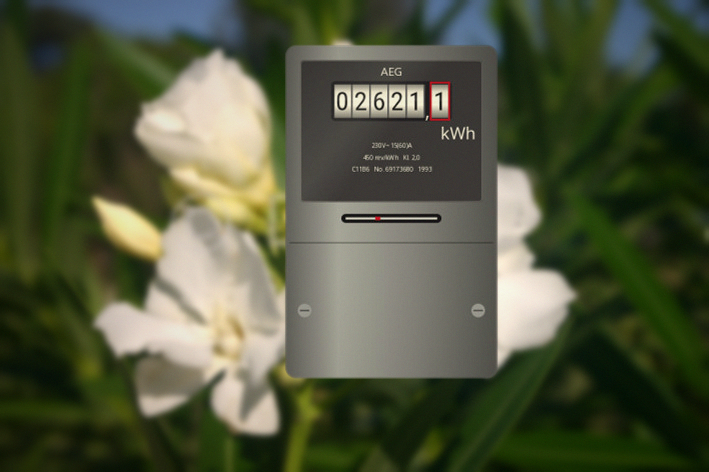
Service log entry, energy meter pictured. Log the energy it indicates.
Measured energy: 2621.1 kWh
